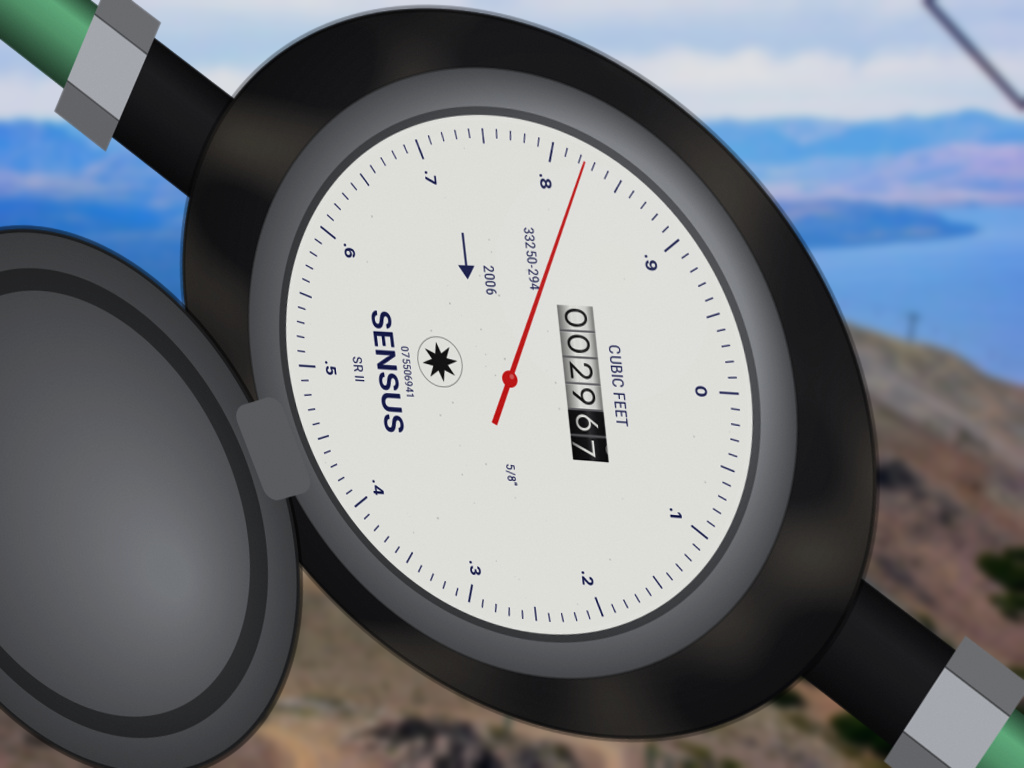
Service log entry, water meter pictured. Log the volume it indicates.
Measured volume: 2966.82 ft³
